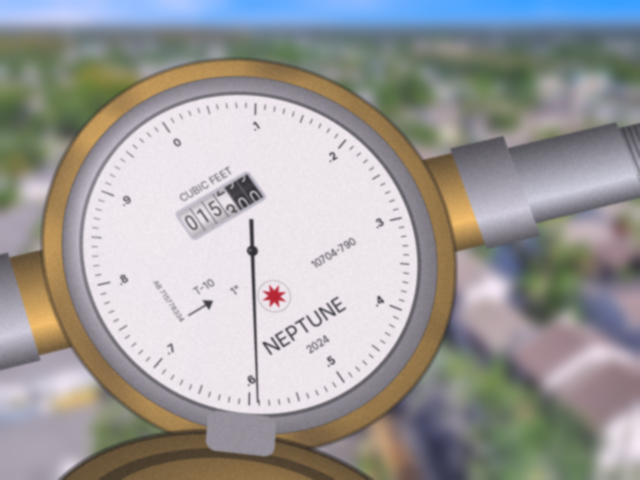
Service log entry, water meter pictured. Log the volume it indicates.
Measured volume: 15299.59 ft³
